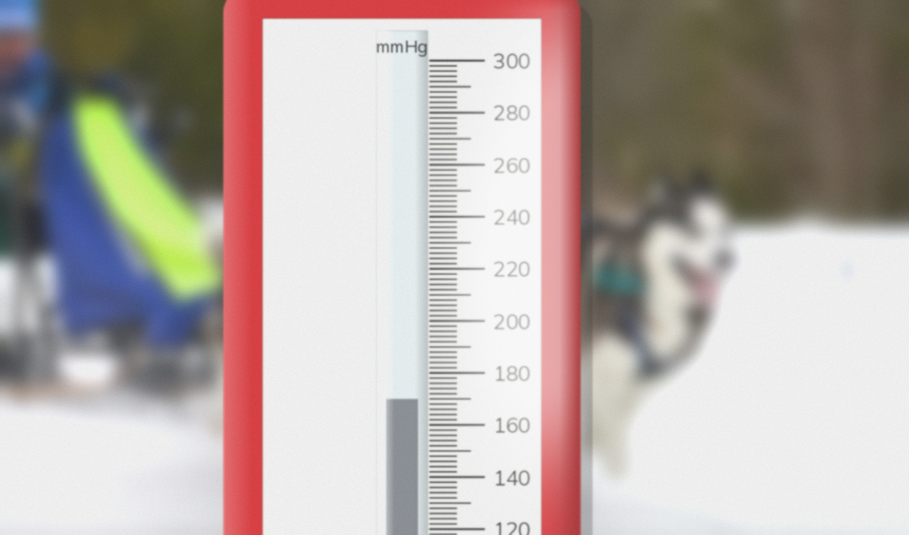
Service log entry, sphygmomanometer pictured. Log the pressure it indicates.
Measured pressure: 170 mmHg
